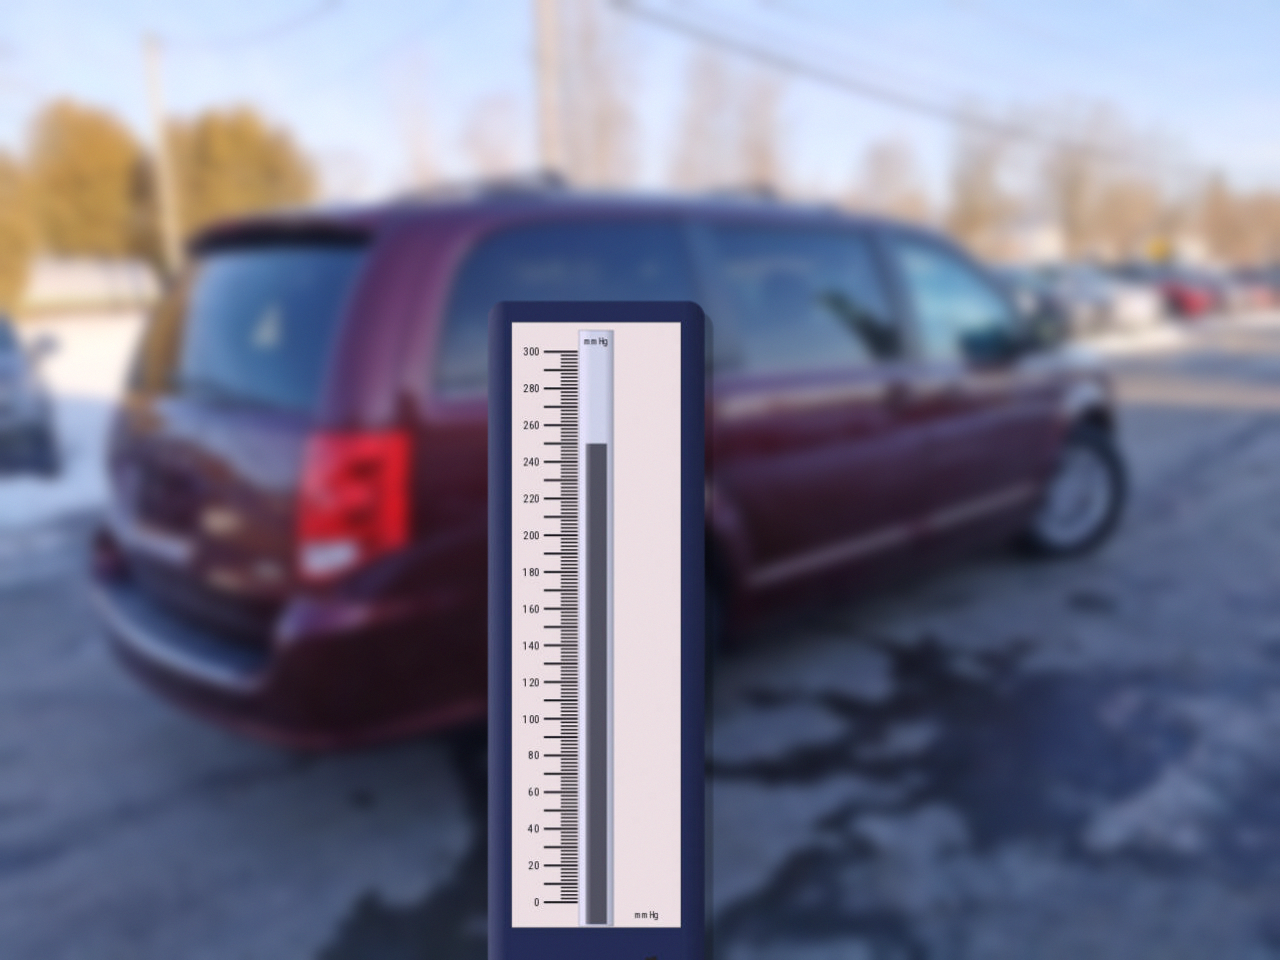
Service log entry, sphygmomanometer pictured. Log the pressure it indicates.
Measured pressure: 250 mmHg
